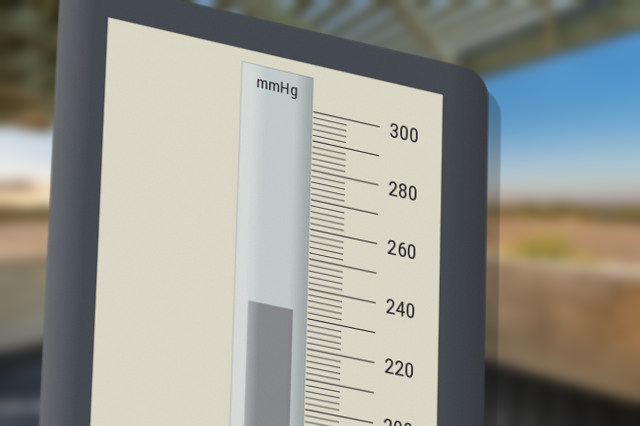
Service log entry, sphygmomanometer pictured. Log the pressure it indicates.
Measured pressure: 232 mmHg
